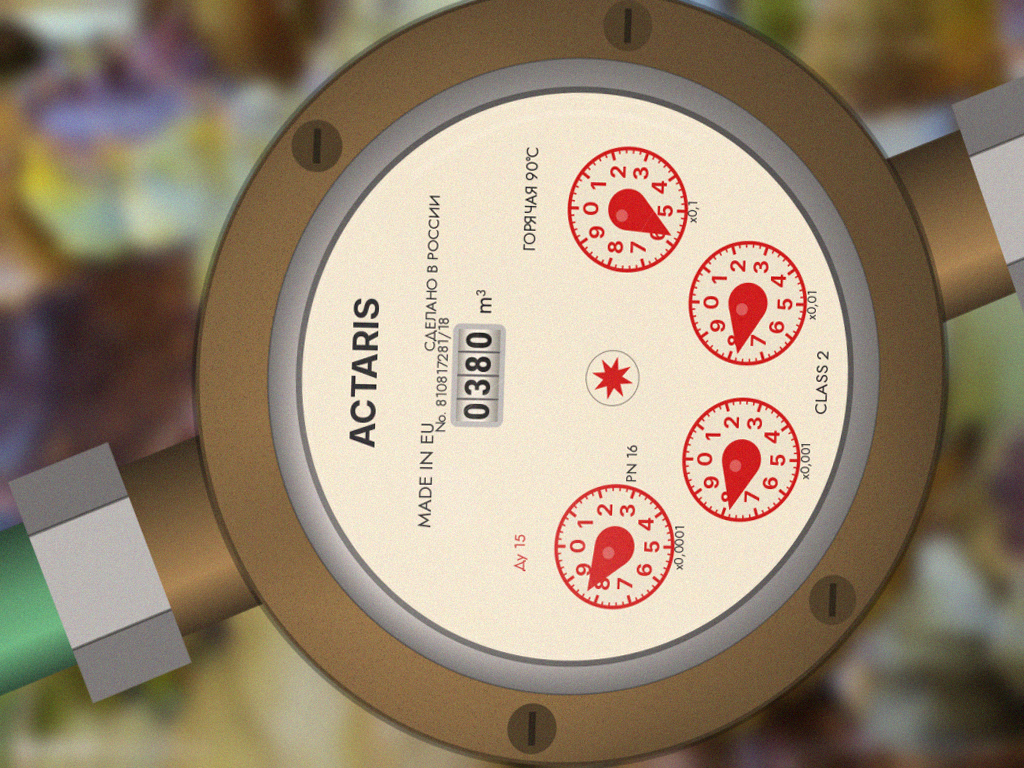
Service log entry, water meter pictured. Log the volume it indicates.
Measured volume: 380.5778 m³
